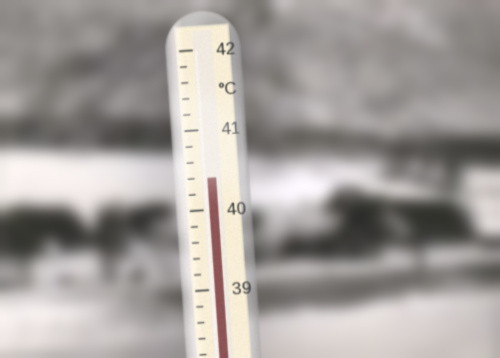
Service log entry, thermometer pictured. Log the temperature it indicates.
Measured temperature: 40.4 °C
